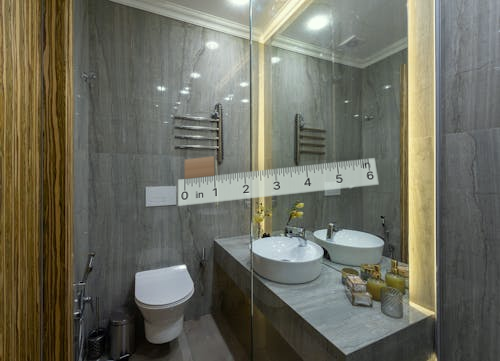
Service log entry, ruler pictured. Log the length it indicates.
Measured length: 1 in
